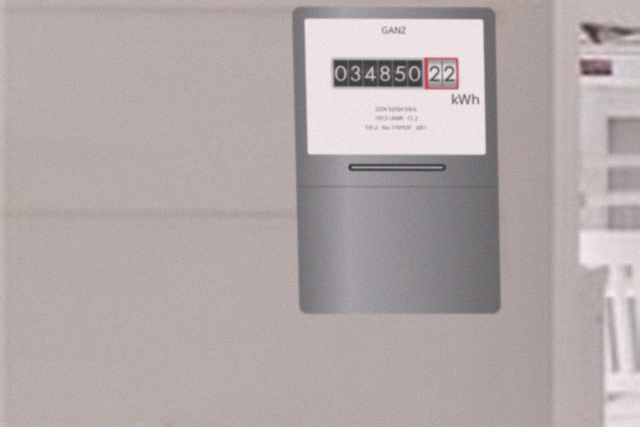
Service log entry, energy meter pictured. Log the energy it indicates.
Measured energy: 34850.22 kWh
